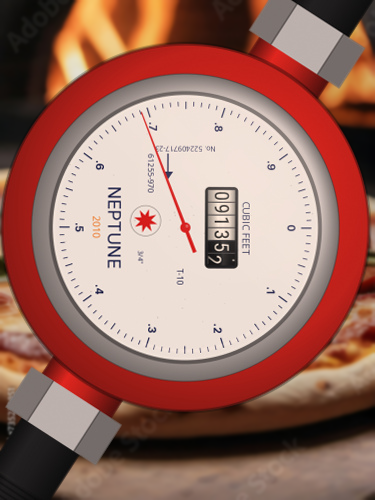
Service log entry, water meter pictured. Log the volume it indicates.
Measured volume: 91351.69 ft³
